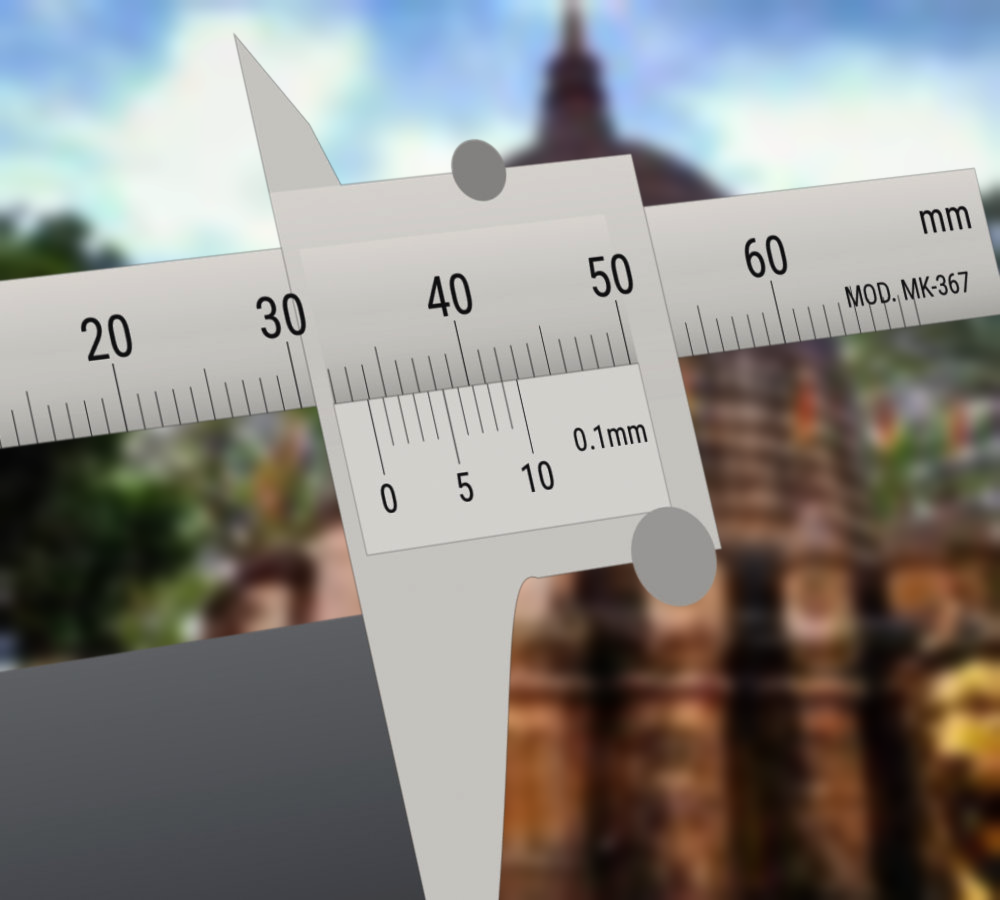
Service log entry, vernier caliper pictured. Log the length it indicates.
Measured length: 33.9 mm
